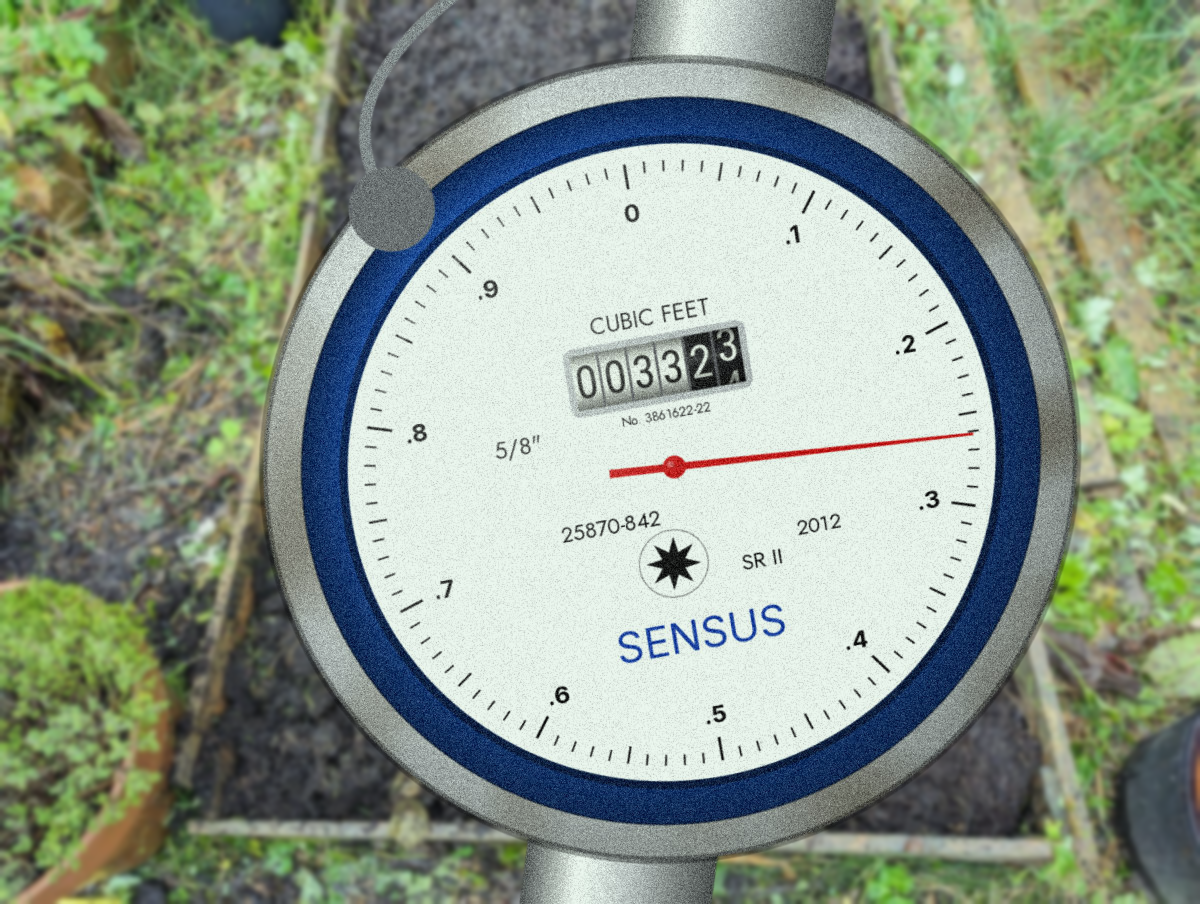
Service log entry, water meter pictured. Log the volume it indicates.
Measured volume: 3323.26 ft³
